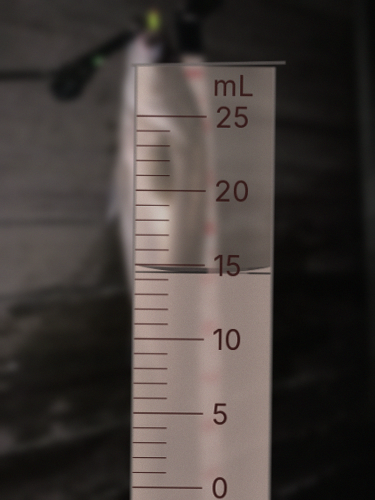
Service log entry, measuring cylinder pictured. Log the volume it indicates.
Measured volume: 14.5 mL
